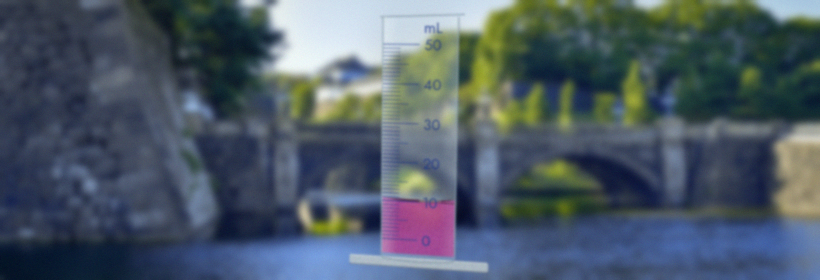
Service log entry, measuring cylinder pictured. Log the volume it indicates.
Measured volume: 10 mL
